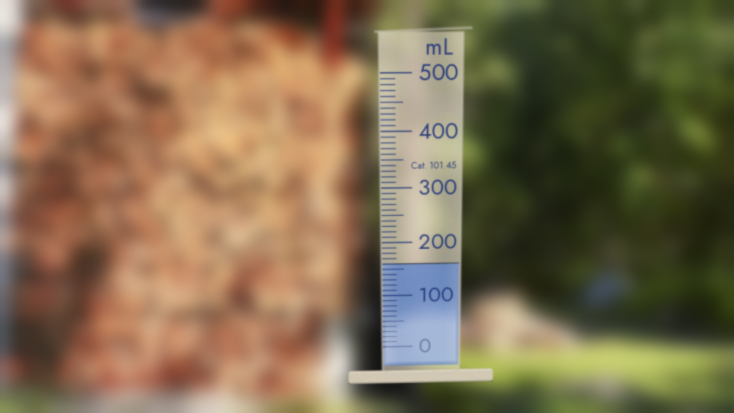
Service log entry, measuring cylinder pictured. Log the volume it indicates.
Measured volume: 160 mL
